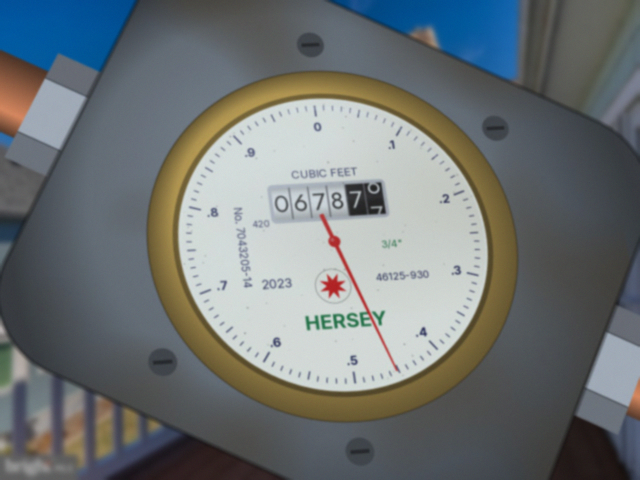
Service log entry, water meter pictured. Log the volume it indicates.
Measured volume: 67876.45 ft³
